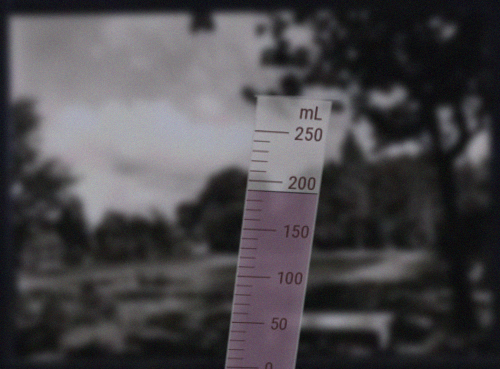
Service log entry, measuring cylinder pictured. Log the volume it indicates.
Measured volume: 190 mL
